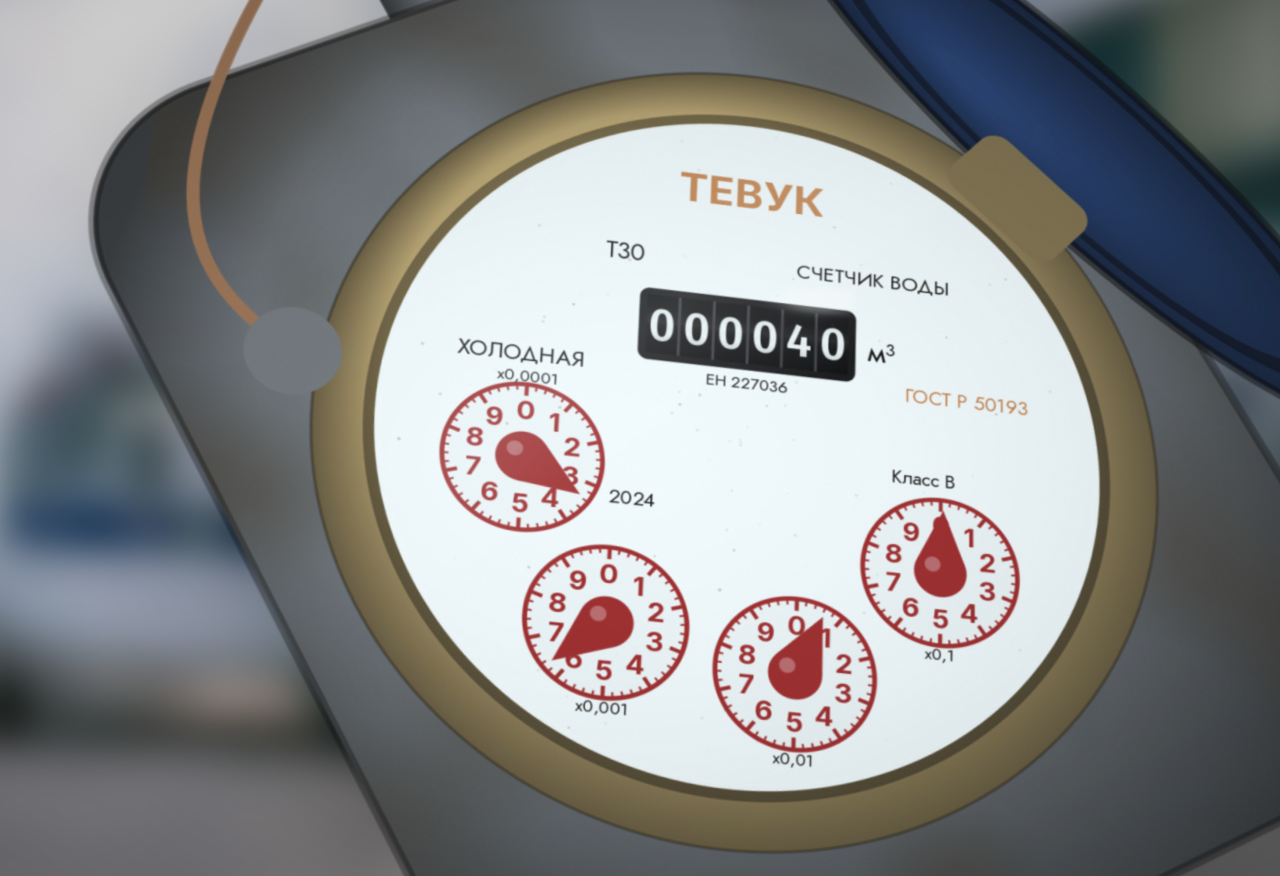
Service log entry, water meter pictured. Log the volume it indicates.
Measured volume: 40.0063 m³
